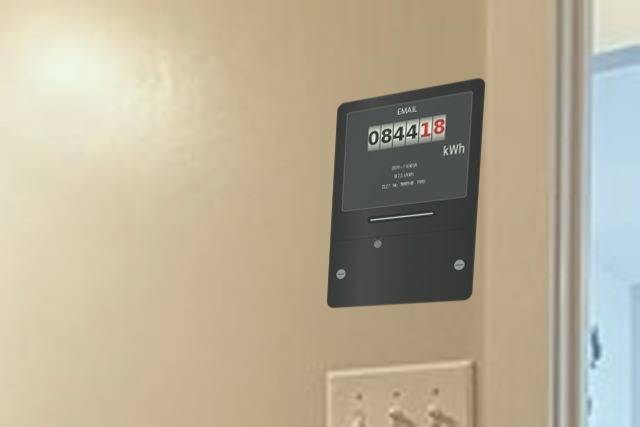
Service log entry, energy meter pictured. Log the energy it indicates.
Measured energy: 844.18 kWh
